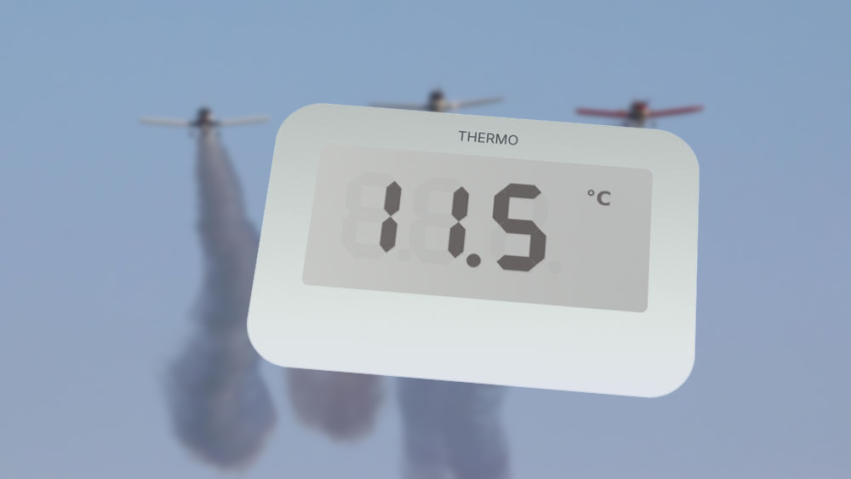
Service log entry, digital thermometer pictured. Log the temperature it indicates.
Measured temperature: 11.5 °C
